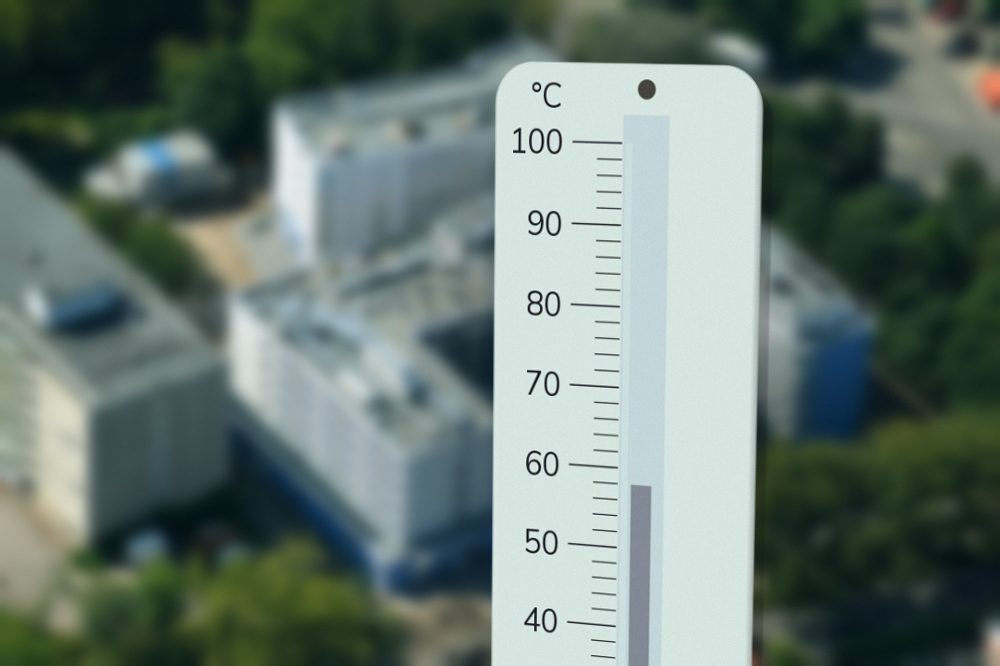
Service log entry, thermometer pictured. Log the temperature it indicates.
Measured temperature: 58 °C
